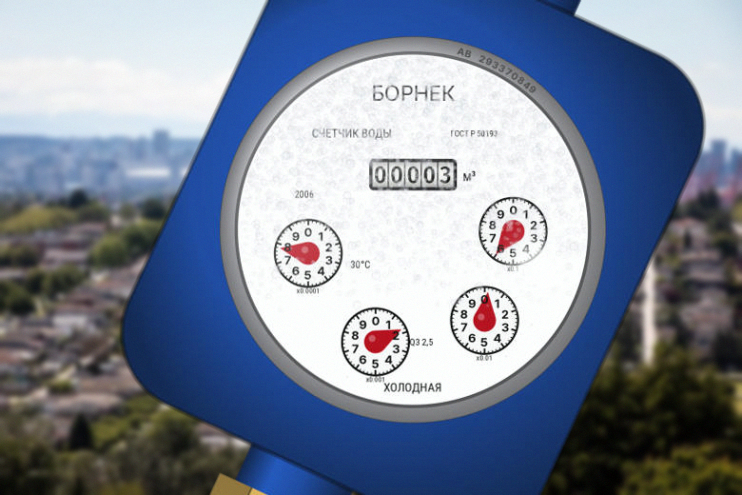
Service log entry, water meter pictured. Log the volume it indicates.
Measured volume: 3.6017 m³
